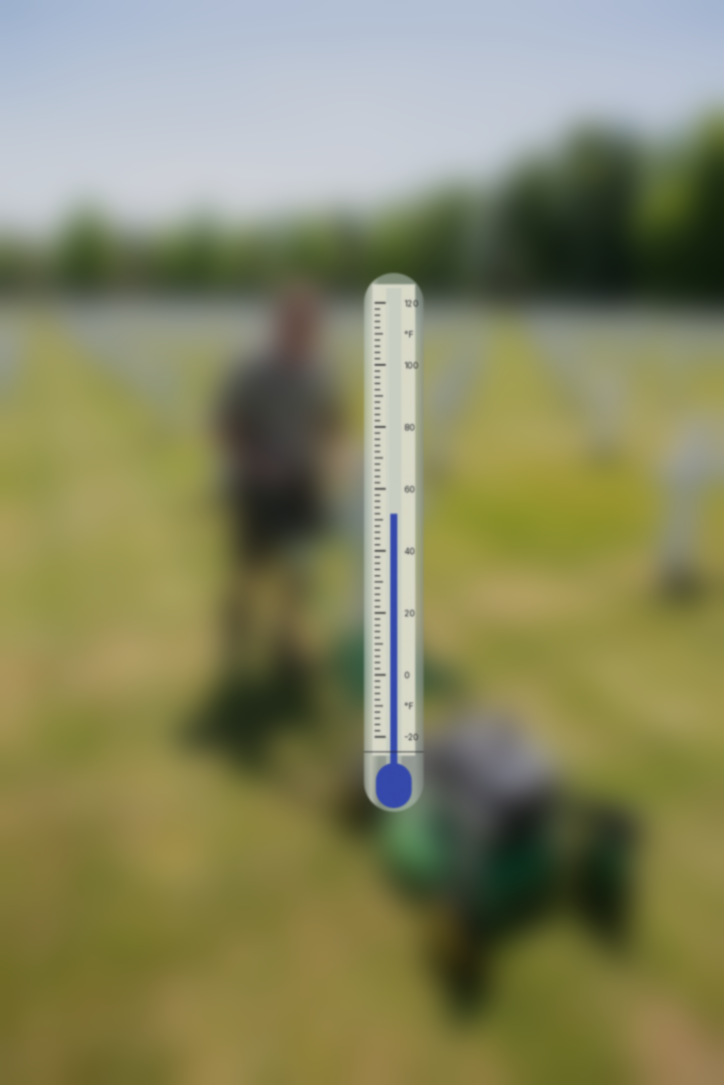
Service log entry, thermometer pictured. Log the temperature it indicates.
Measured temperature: 52 °F
